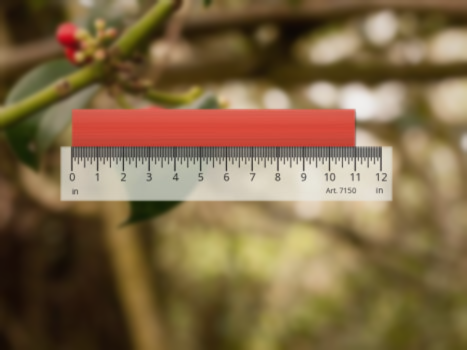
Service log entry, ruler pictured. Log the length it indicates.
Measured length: 11 in
